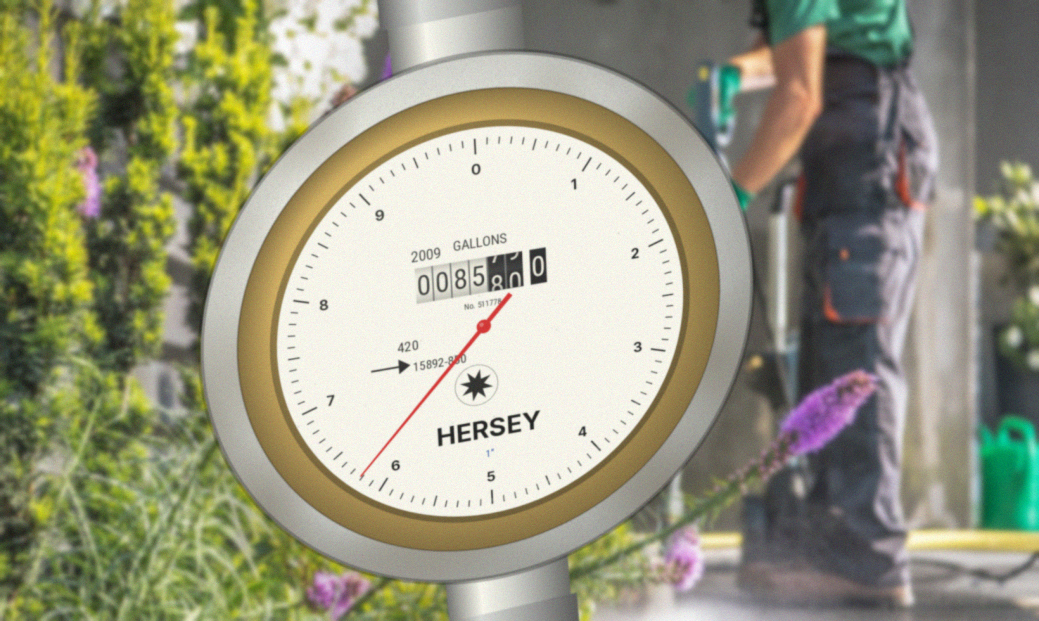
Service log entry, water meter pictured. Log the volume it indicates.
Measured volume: 85796.2 gal
